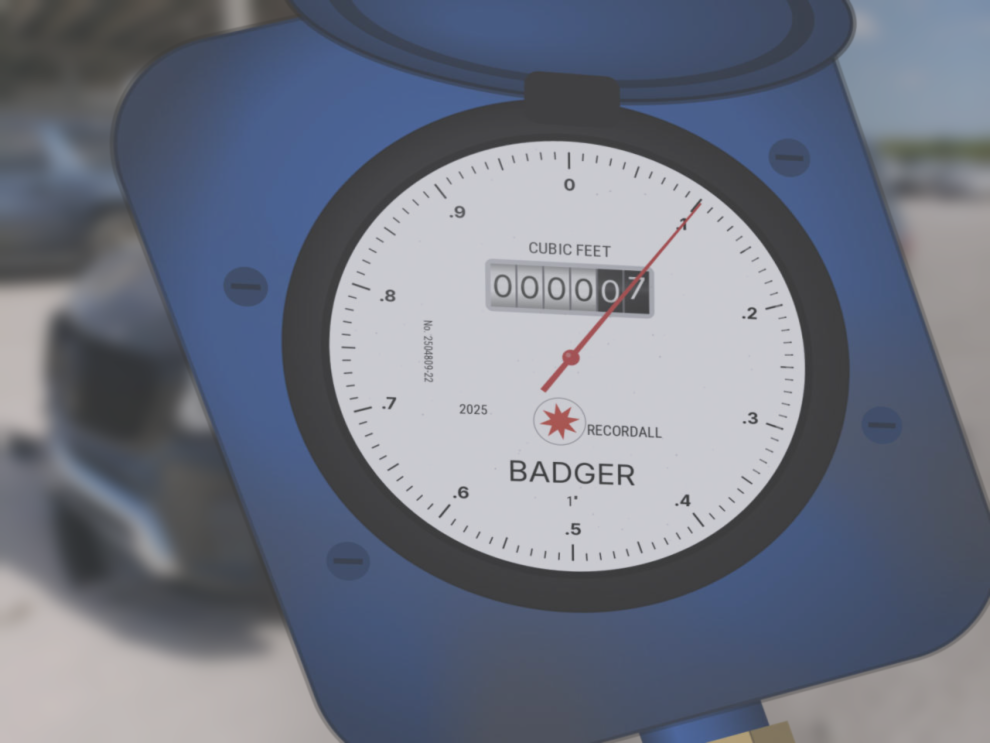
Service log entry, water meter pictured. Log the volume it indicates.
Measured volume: 7.10 ft³
